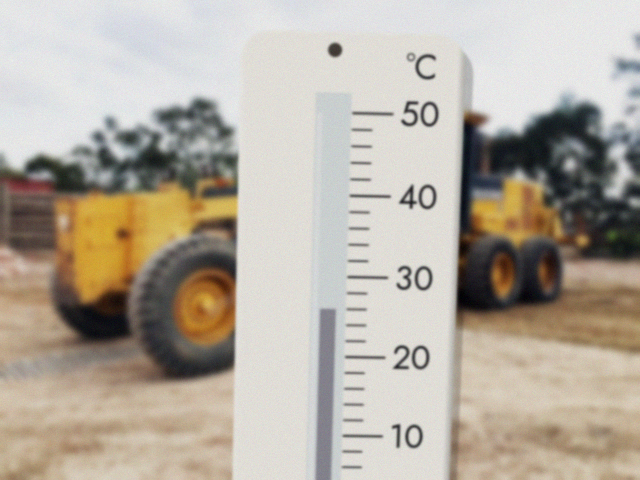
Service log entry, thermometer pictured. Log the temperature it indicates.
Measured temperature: 26 °C
